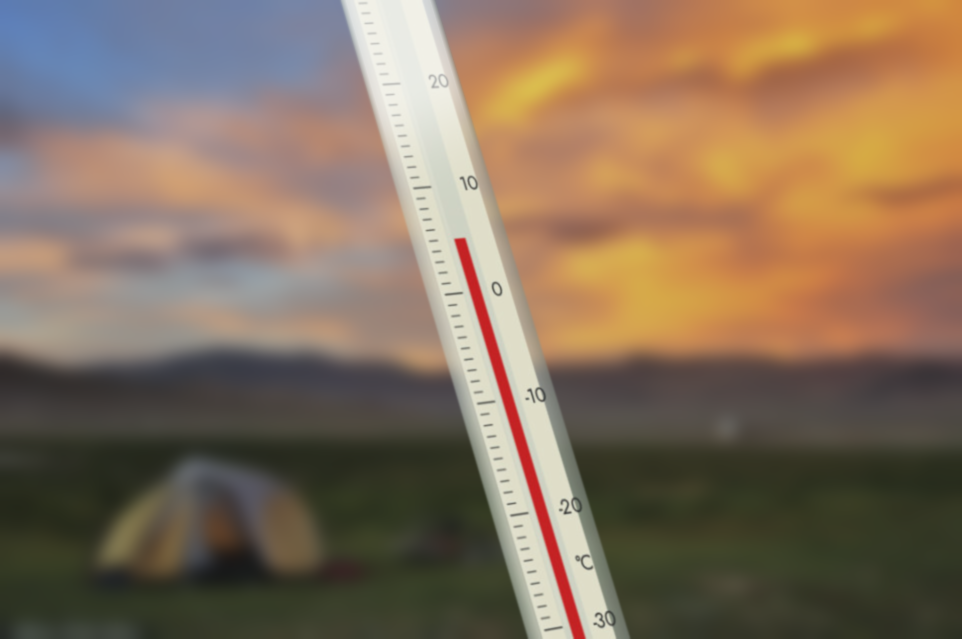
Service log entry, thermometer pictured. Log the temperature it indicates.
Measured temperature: 5 °C
